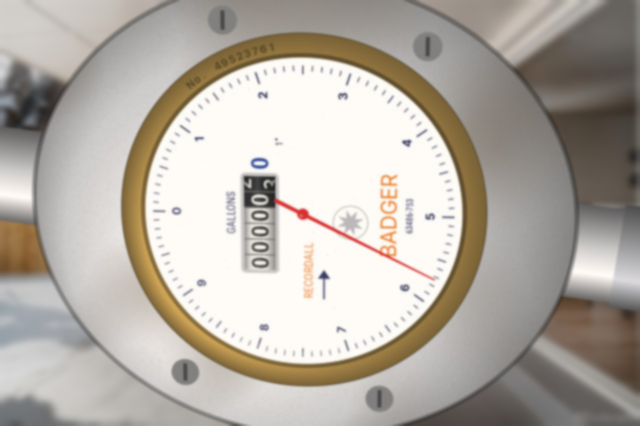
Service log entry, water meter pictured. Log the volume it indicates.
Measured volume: 25.7 gal
